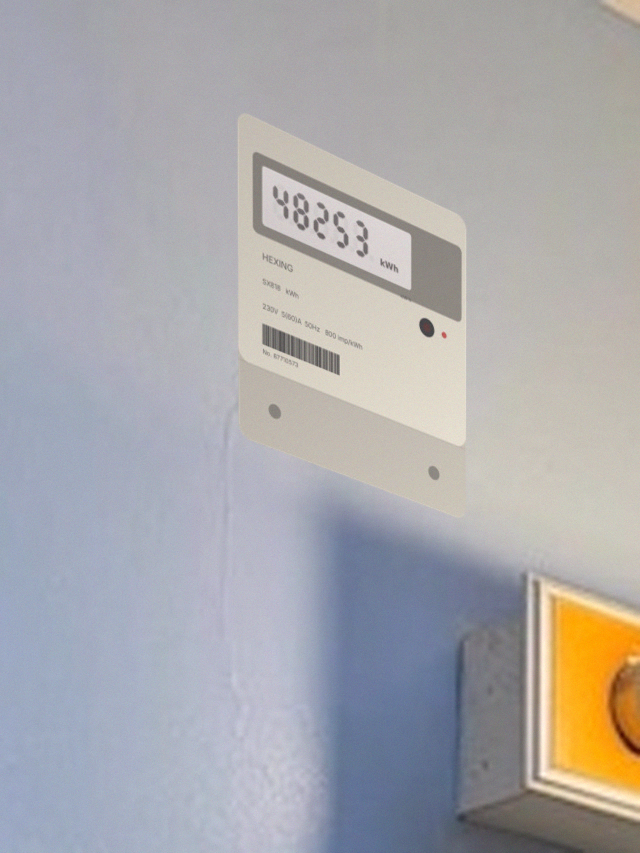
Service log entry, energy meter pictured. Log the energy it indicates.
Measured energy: 48253 kWh
